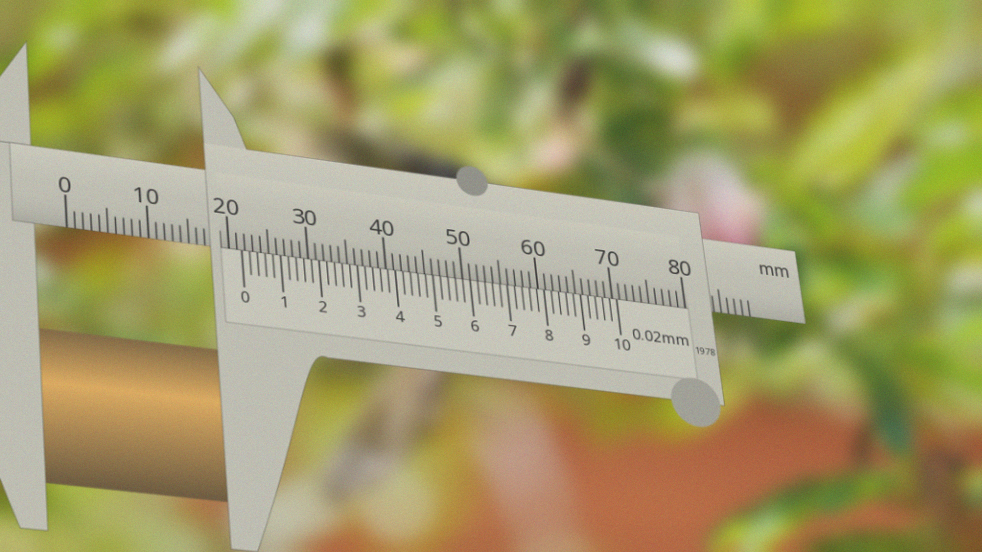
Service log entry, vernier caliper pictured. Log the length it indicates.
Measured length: 21.6 mm
